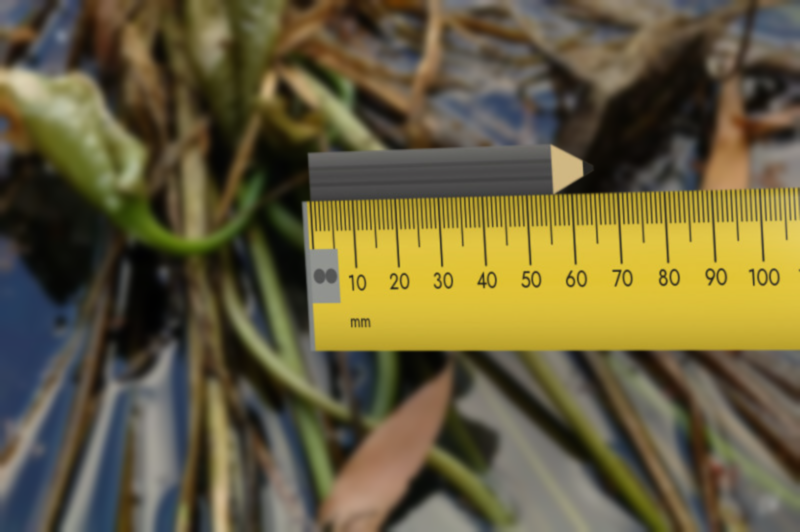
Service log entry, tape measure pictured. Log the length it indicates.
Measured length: 65 mm
